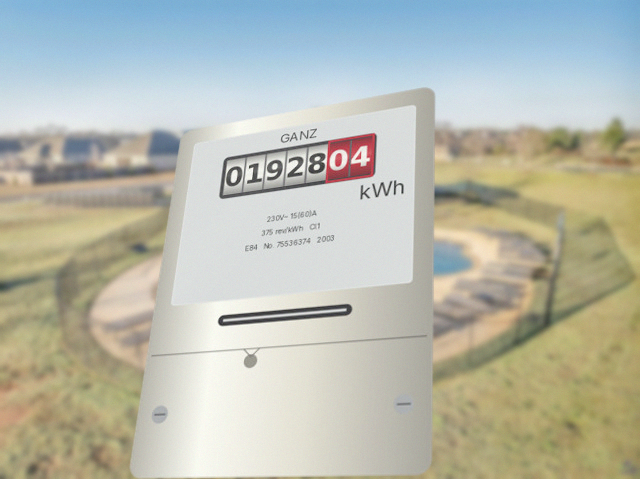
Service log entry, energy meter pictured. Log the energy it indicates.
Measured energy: 1928.04 kWh
